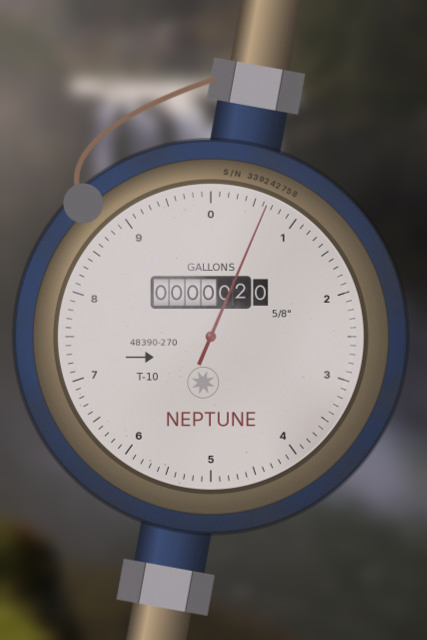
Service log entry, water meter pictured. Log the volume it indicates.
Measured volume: 20.6 gal
